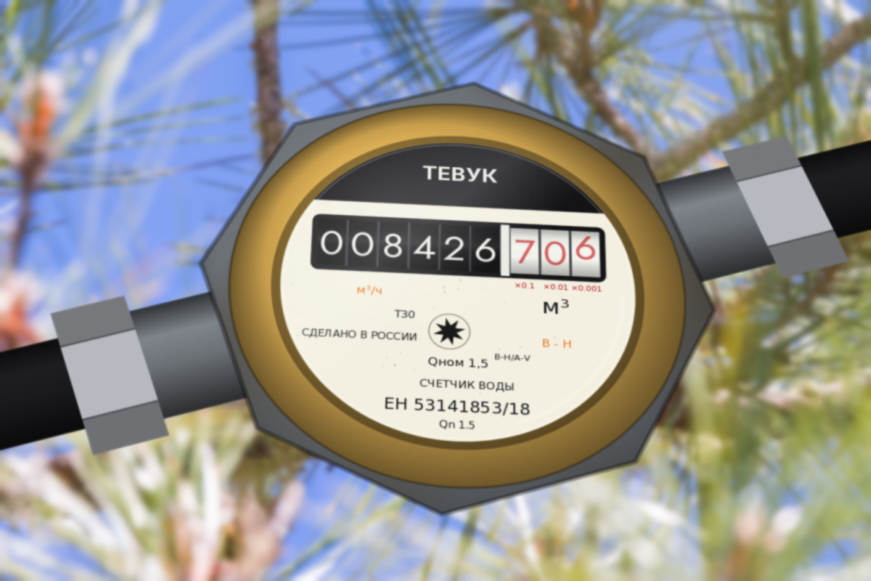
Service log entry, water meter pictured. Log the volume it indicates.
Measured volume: 8426.706 m³
